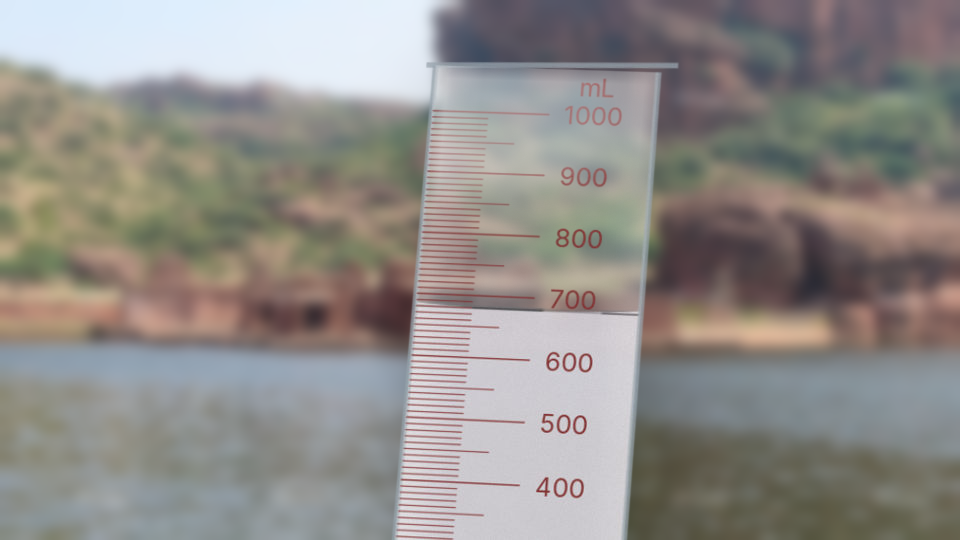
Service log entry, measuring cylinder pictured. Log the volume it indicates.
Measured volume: 680 mL
